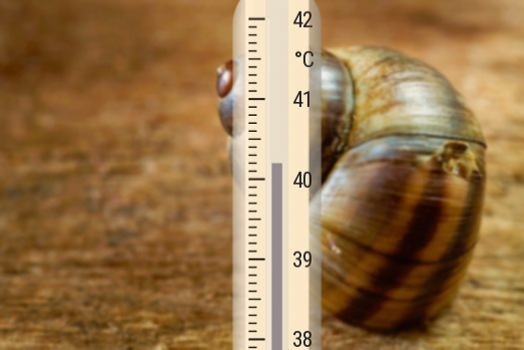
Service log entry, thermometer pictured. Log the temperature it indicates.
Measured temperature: 40.2 °C
